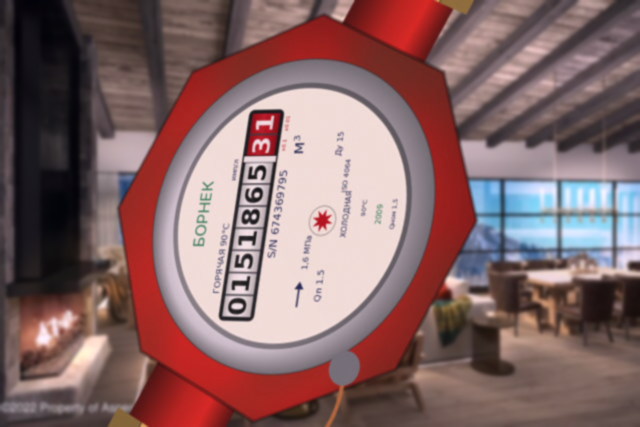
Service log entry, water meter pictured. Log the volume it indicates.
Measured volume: 151865.31 m³
